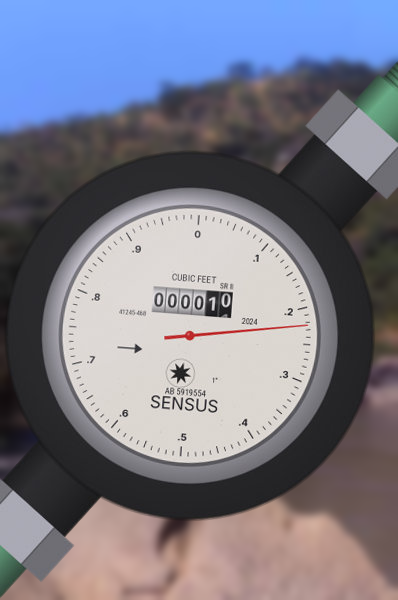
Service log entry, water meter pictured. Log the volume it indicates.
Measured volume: 10.22 ft³
